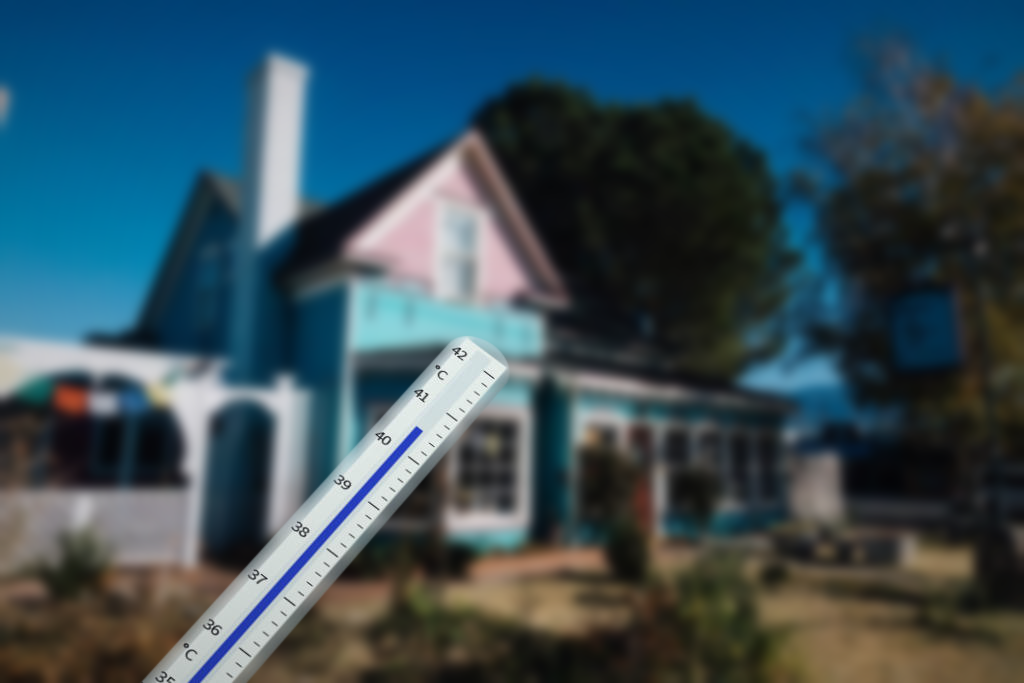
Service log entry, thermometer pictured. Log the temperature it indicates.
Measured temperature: 40.5 °C
